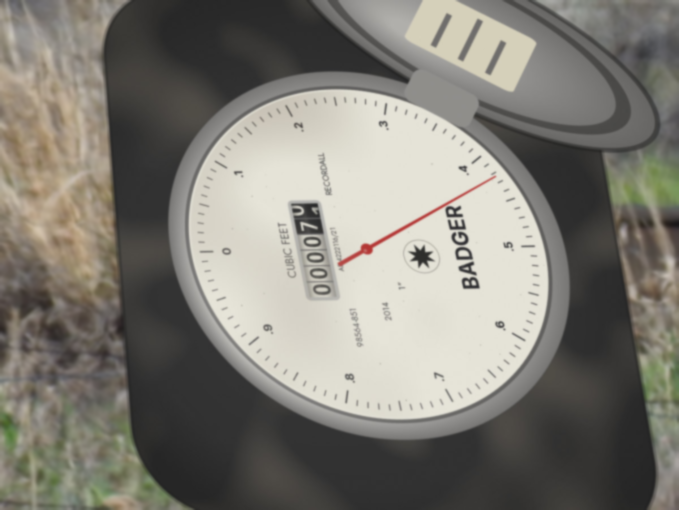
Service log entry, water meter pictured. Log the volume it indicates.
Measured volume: 70.42 ft³
